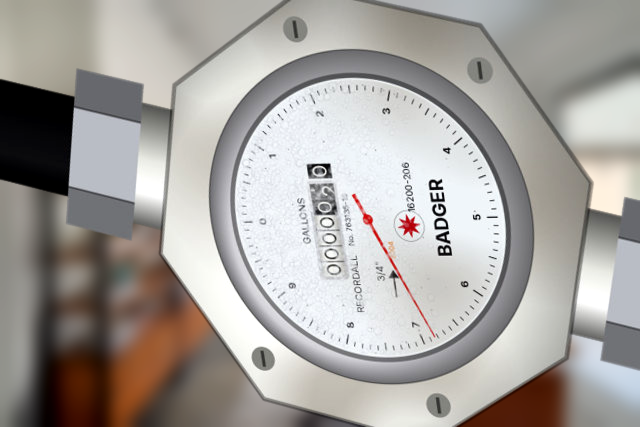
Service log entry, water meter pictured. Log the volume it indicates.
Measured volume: 16.8 gal
